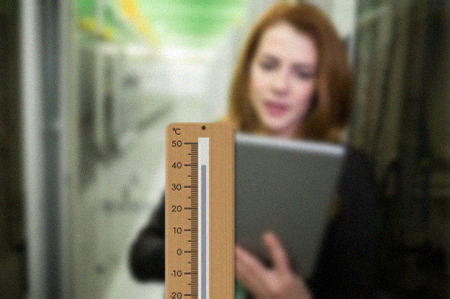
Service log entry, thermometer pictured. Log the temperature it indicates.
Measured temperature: 40 °C
